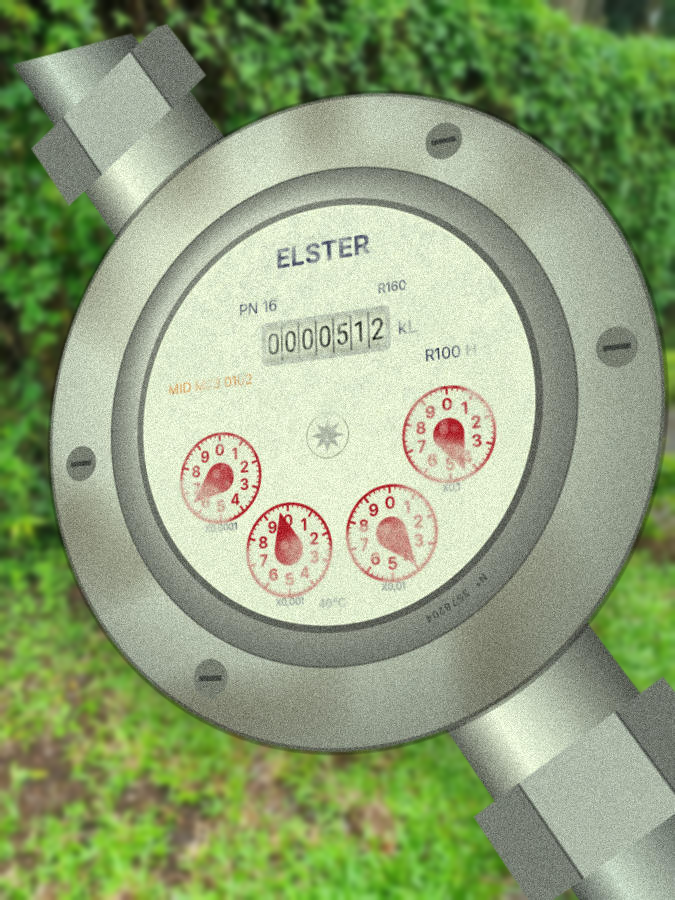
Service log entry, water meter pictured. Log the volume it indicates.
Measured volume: 512.4396 kL
